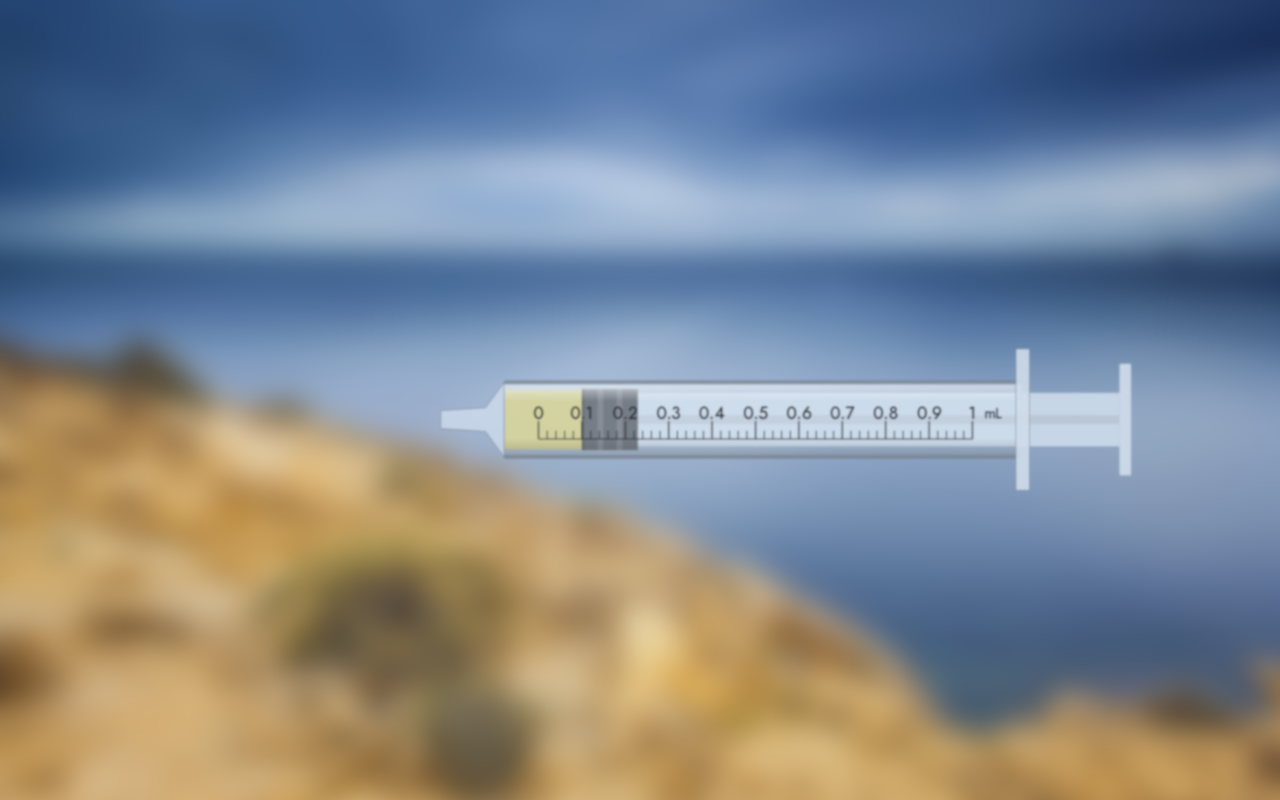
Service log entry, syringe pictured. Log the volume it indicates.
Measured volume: 0.1 mL
